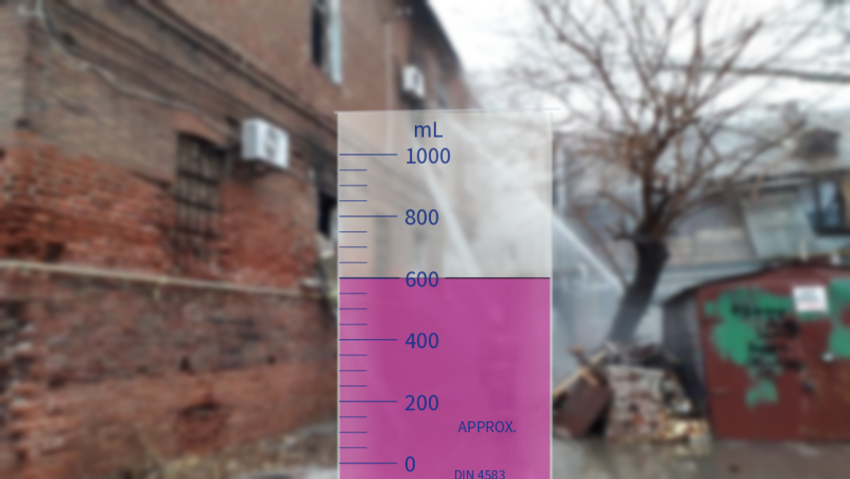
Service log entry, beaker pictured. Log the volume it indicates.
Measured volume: 600 mL
